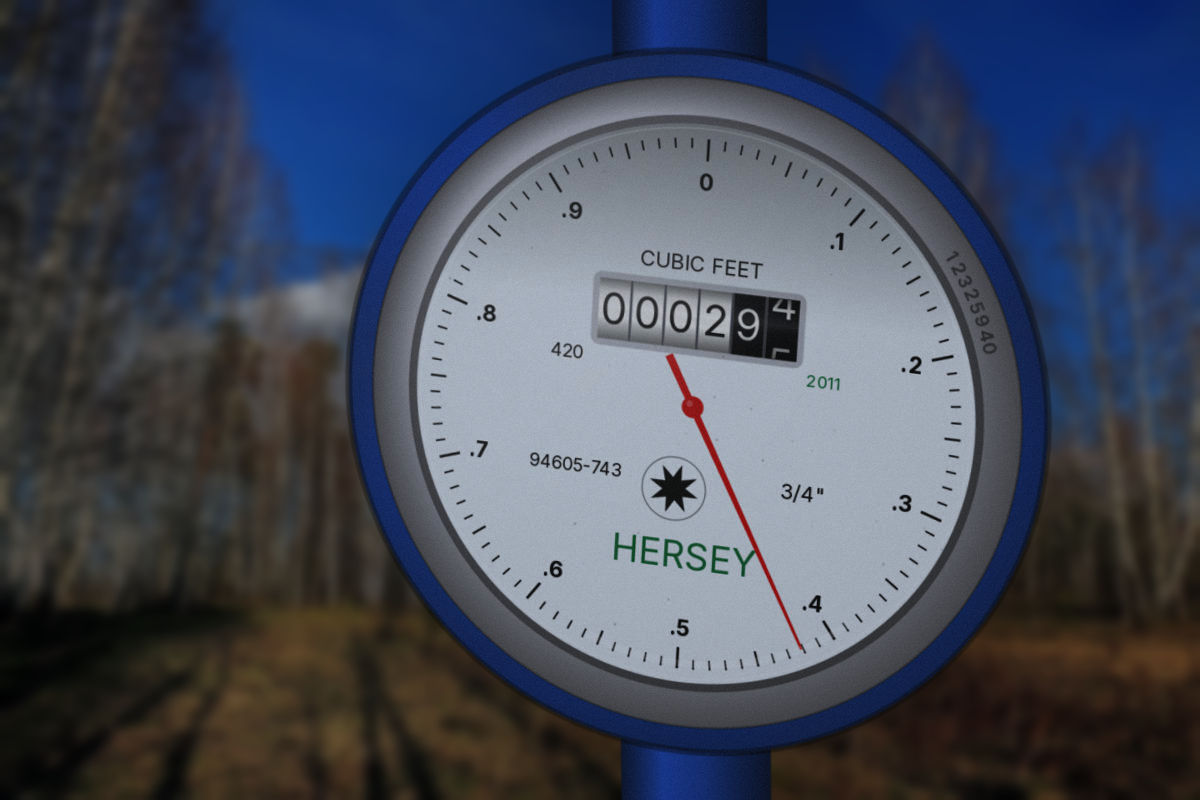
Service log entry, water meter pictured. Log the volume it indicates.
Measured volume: 294.42 ft³
